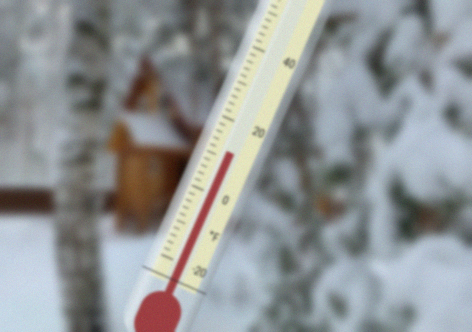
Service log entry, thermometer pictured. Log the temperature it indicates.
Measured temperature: 12 °F
